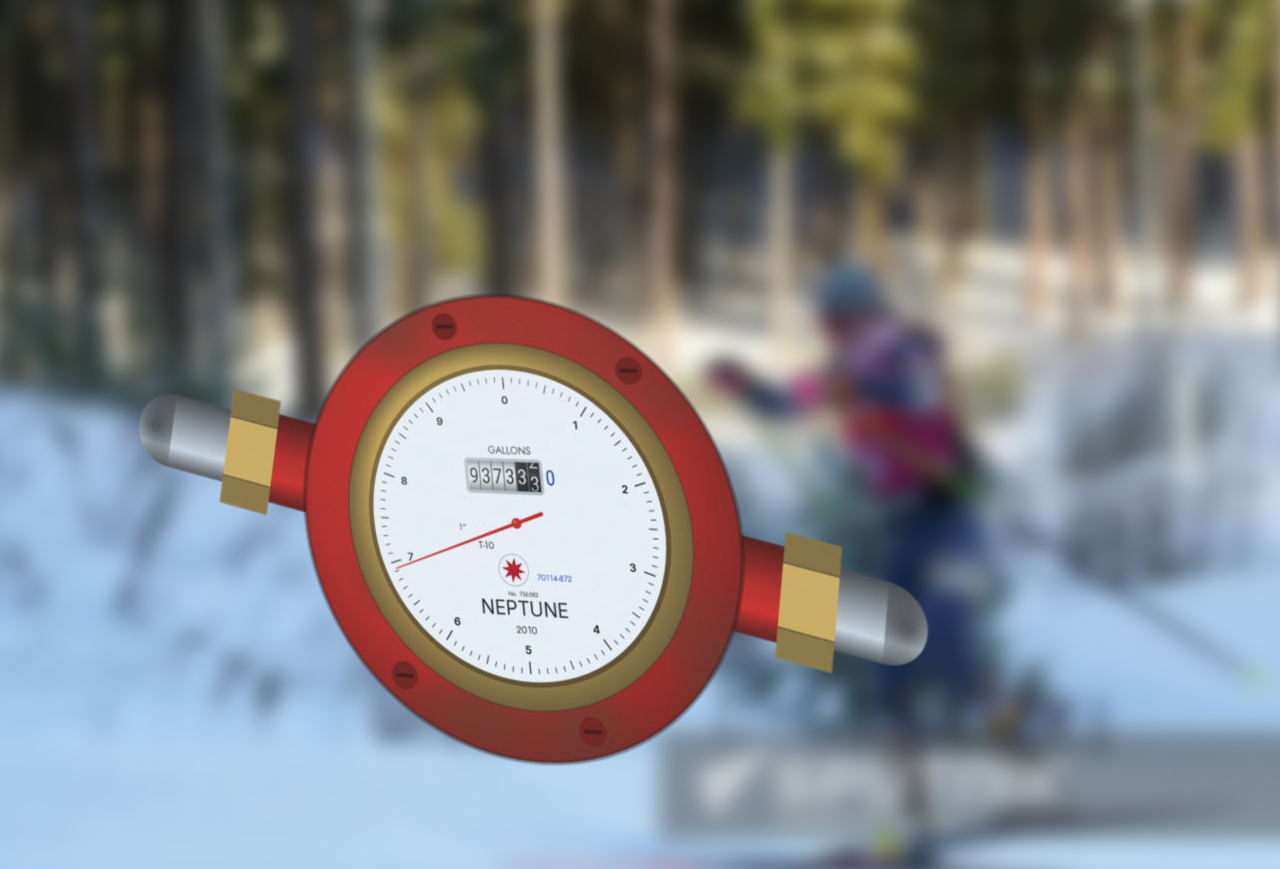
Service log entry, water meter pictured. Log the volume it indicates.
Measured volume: 9373326.9 gal
